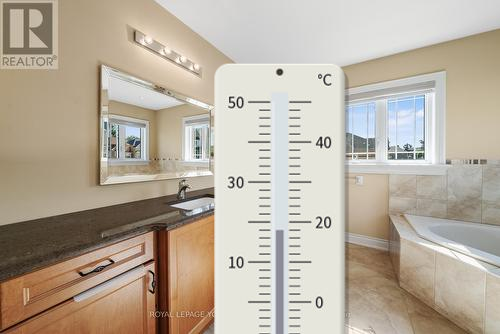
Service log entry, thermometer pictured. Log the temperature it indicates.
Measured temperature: 18 °C
